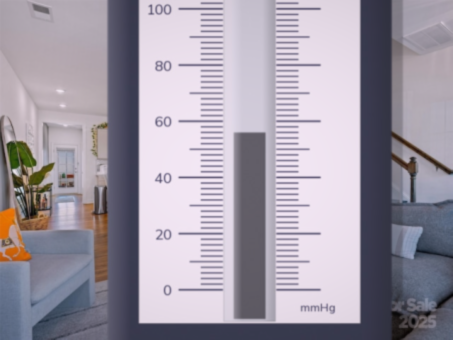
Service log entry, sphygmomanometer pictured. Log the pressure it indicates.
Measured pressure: 56 mmHg
